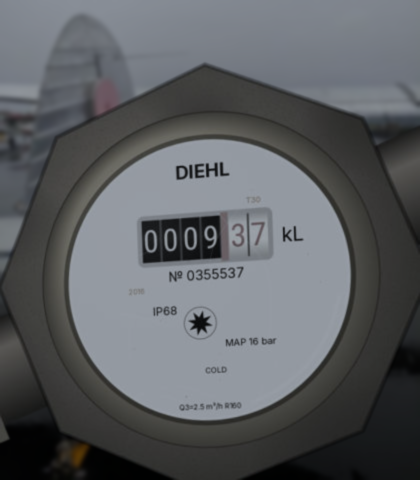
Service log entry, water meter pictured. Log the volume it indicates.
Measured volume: 9.37 kL
